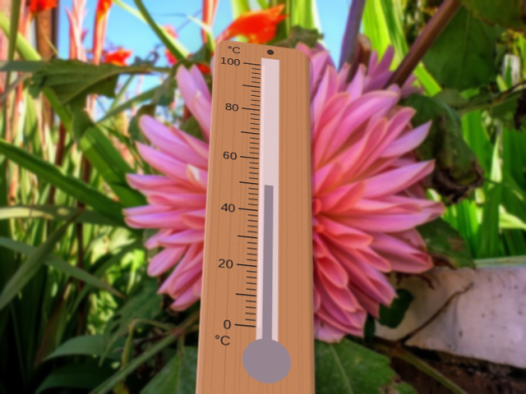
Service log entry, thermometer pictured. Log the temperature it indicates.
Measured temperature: 50 °C
